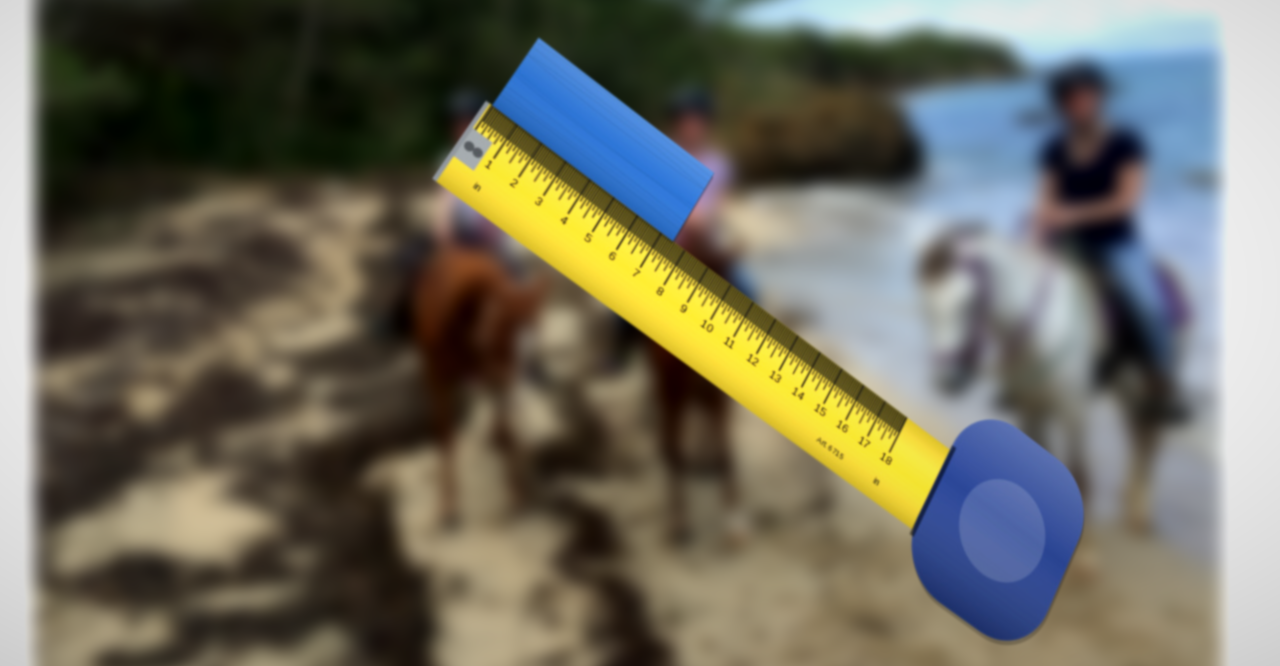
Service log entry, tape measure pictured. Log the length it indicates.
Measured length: 7.5 in
